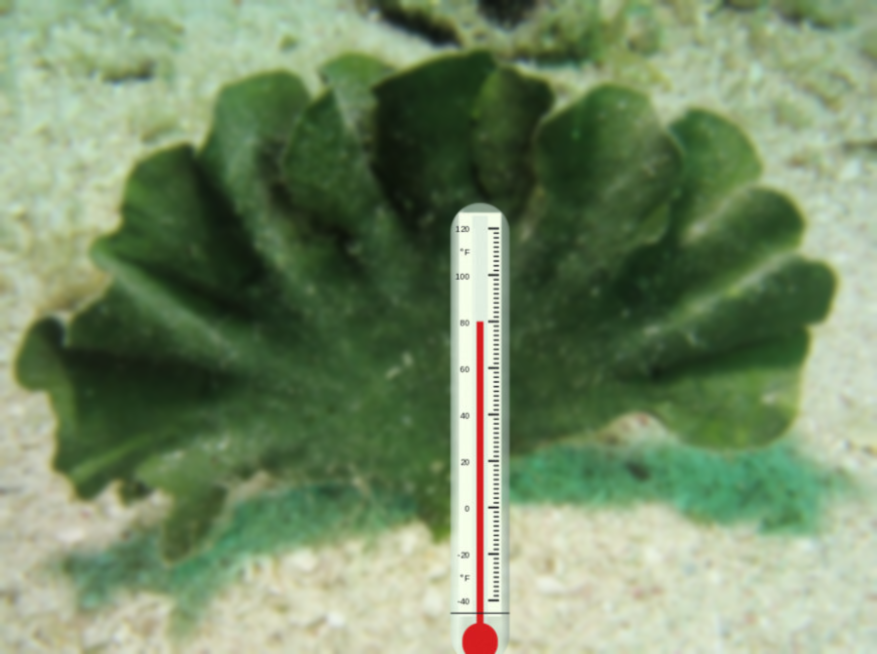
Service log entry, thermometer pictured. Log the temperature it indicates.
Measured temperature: 80 °F
